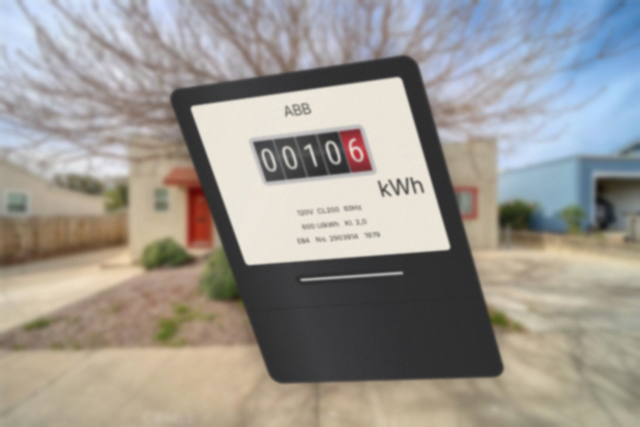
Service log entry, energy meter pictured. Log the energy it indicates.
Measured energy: 10.6 kWh
